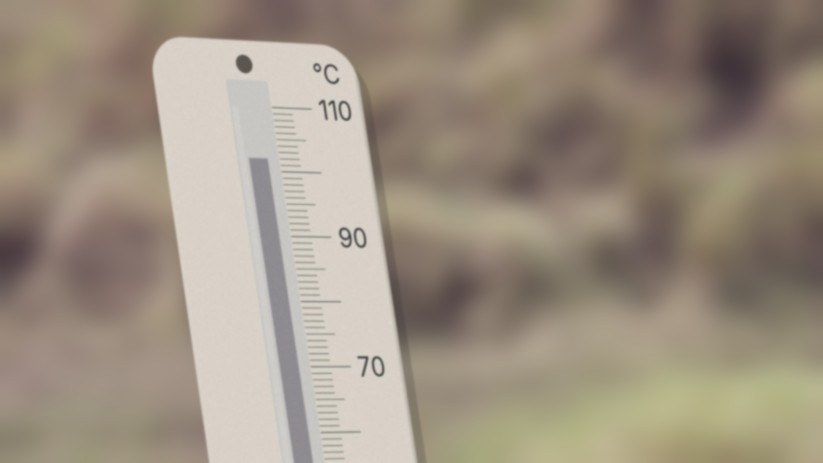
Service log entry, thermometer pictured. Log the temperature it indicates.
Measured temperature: 102 °C
